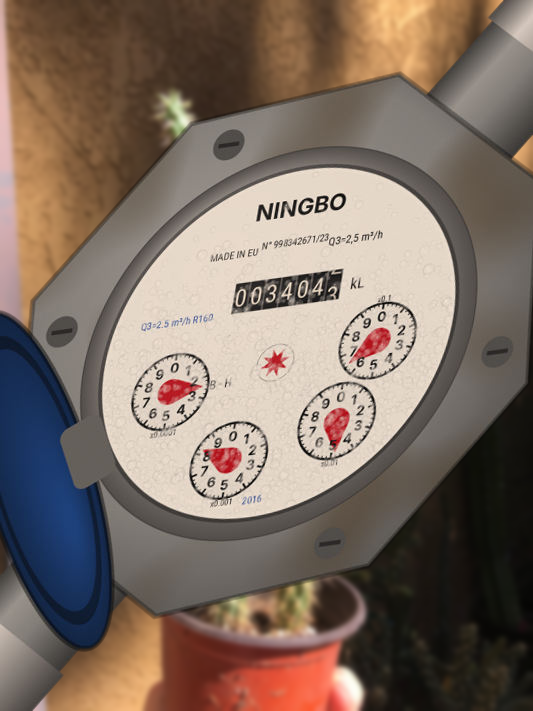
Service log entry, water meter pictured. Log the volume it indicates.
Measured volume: 34042.6482 kL
